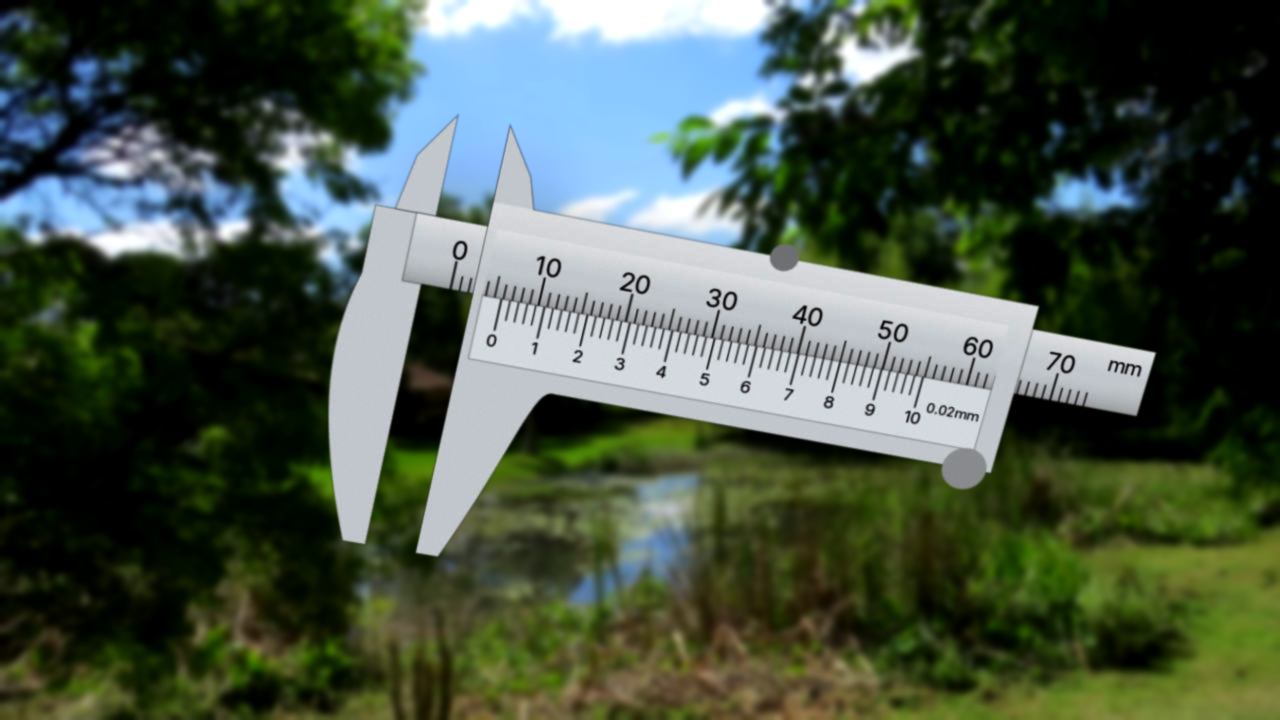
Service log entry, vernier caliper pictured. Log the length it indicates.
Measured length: 5.8 mm
